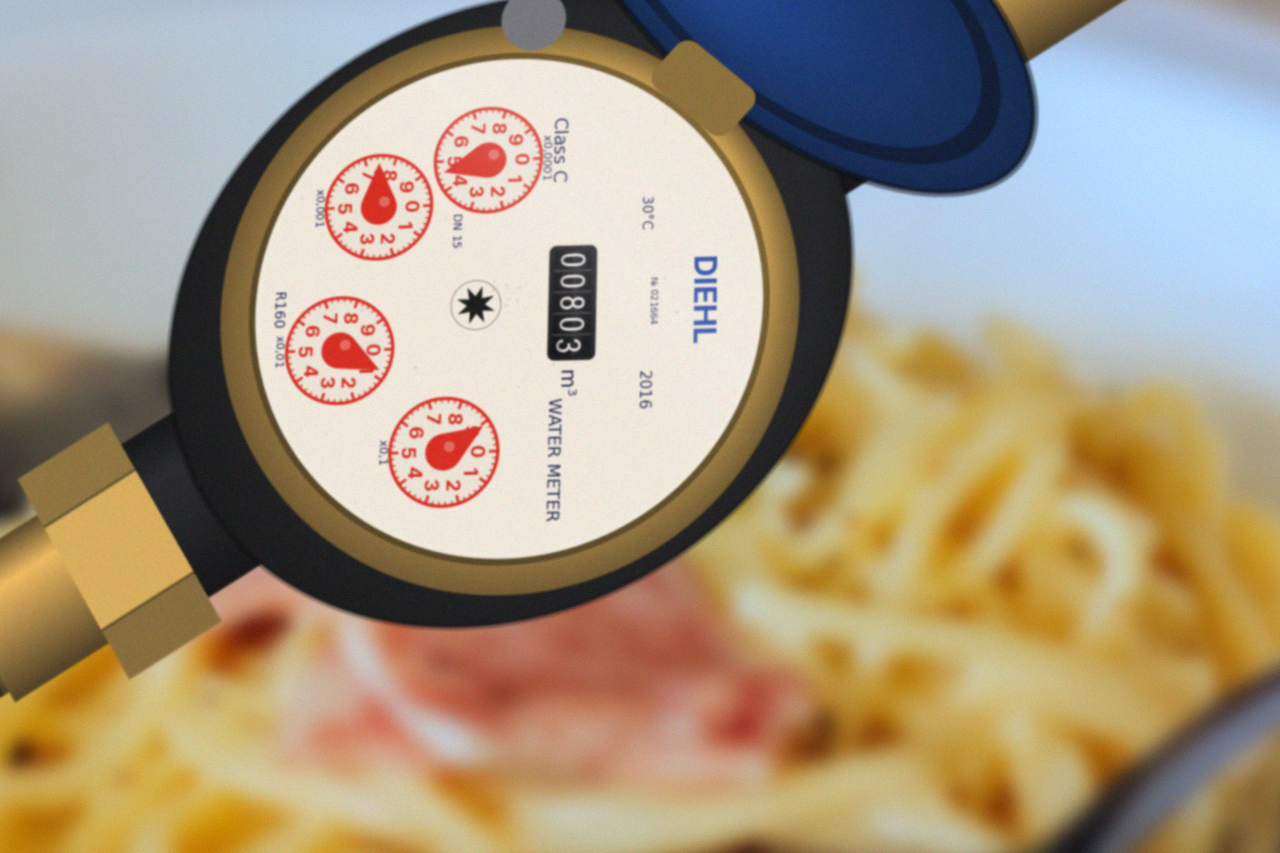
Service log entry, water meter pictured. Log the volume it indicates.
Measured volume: 802.9074 m³
